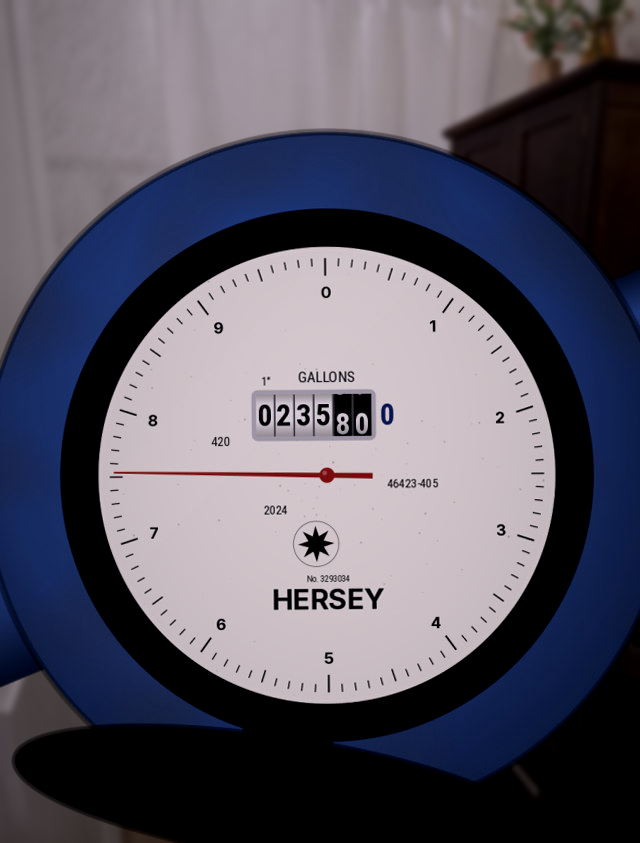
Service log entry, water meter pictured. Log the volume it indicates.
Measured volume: 235797.5 gal
